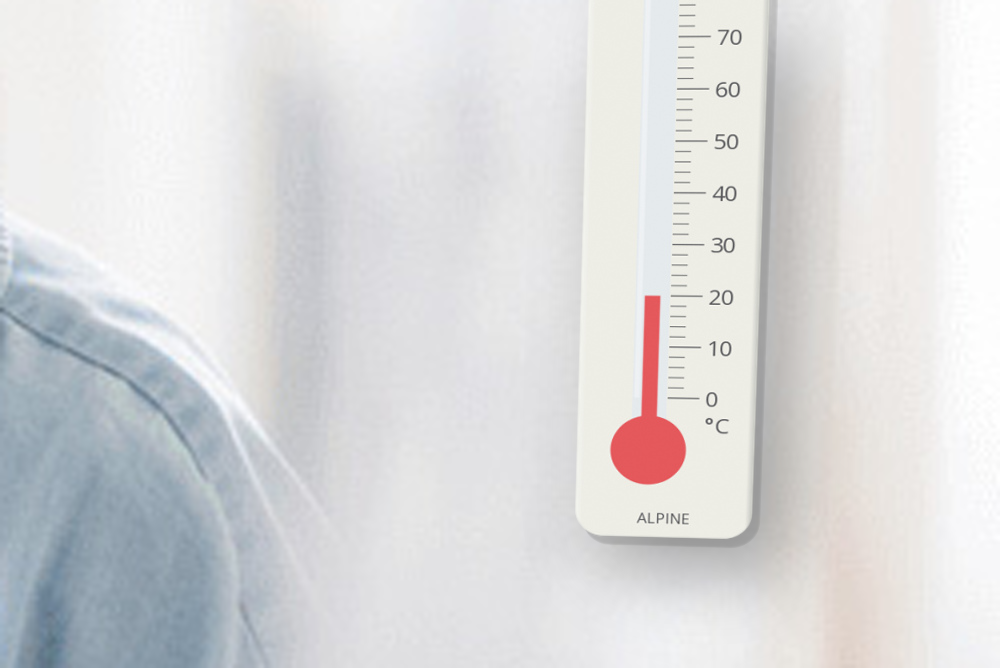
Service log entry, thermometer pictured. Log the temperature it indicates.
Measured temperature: 20 °C
